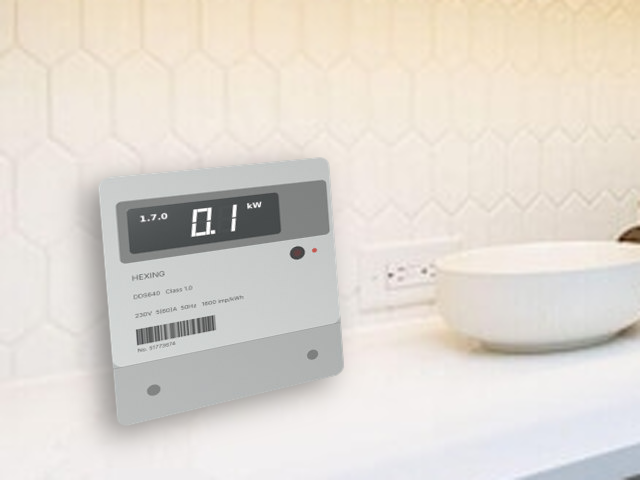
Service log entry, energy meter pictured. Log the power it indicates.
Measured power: 0.1 kW
